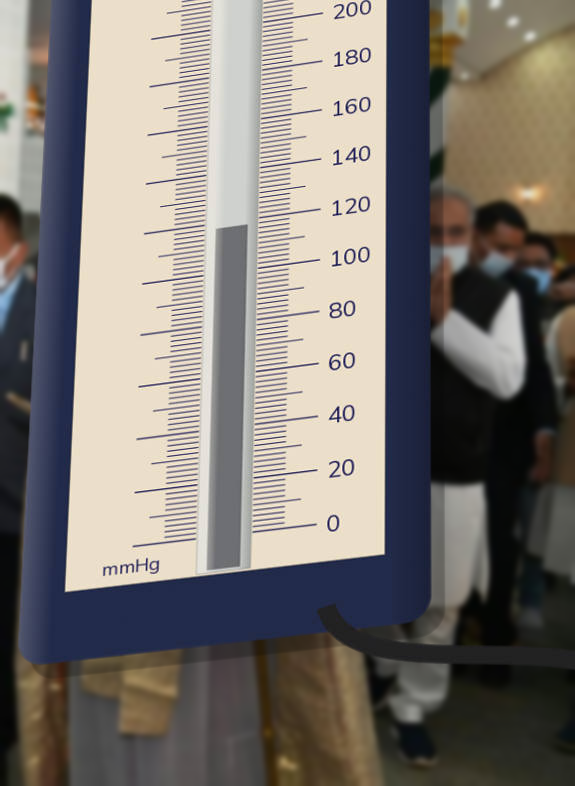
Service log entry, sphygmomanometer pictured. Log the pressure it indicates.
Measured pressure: 118 mmHg
